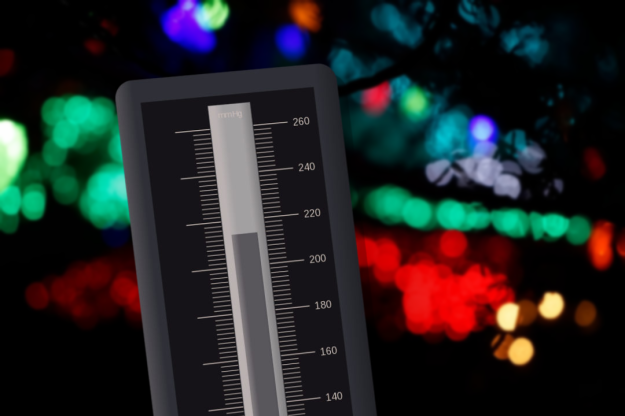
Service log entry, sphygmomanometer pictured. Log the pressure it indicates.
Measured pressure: 214 mmHg
